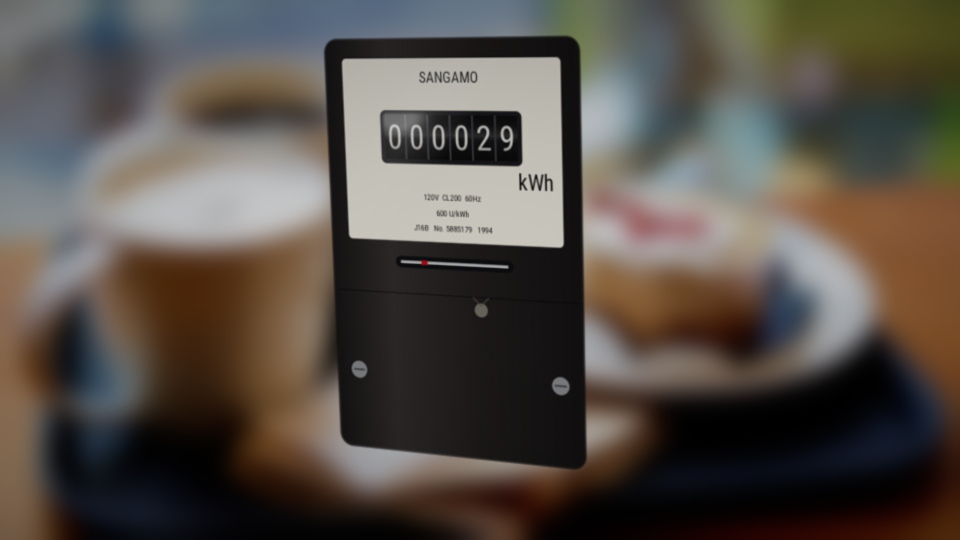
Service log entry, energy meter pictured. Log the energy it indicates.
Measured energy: 29 kWh
